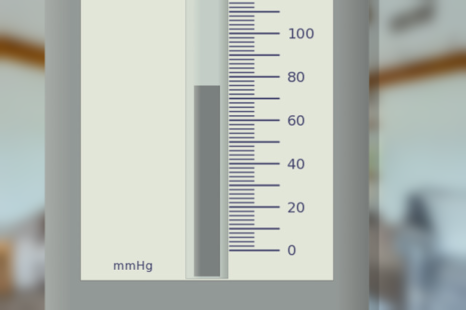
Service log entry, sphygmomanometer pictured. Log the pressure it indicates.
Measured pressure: 76 mmHg
